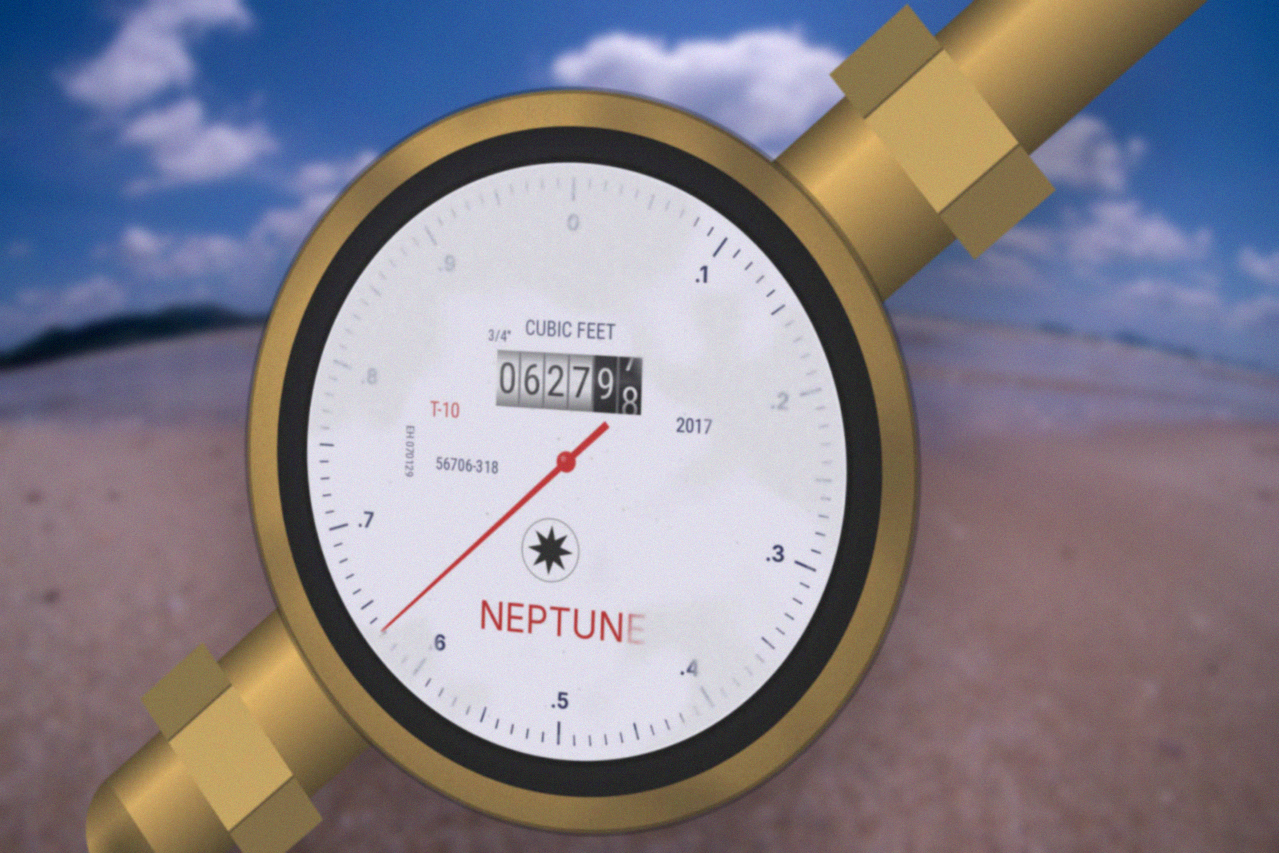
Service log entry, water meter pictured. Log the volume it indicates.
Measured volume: 62797.63 ft³
